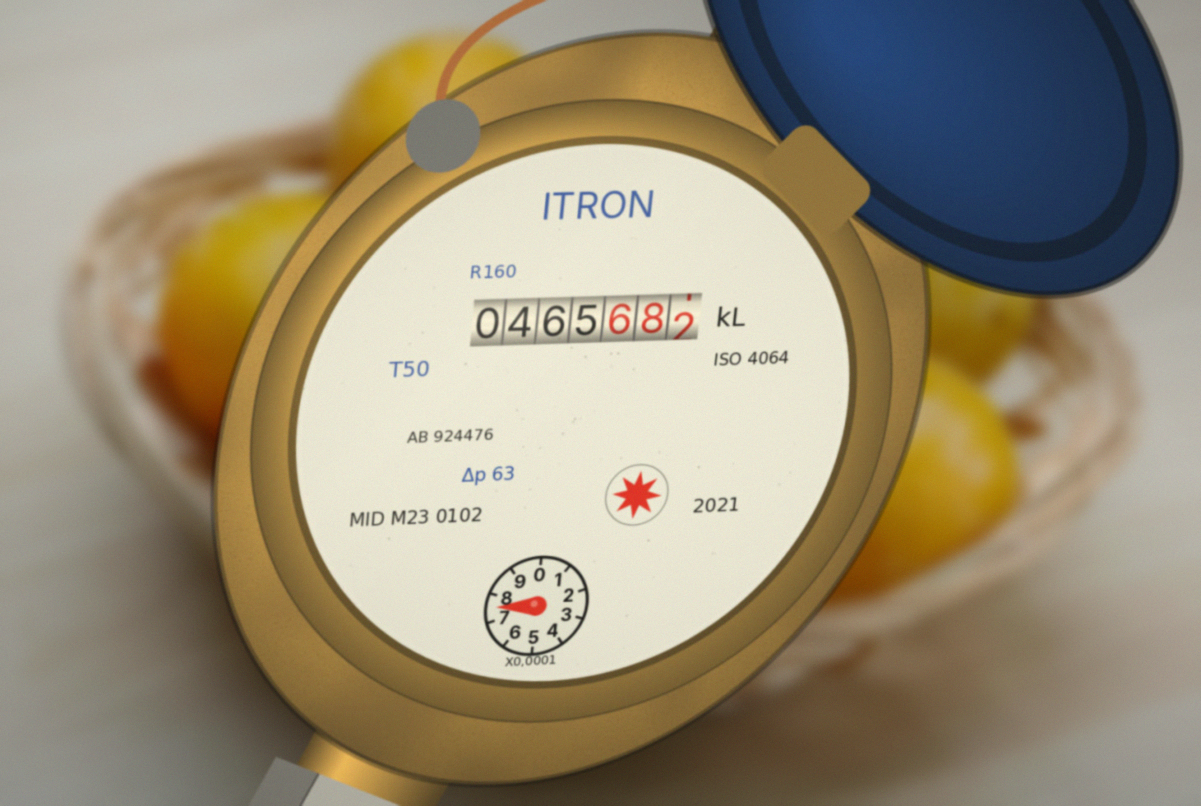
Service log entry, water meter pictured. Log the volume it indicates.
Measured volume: 465.6817 kL
